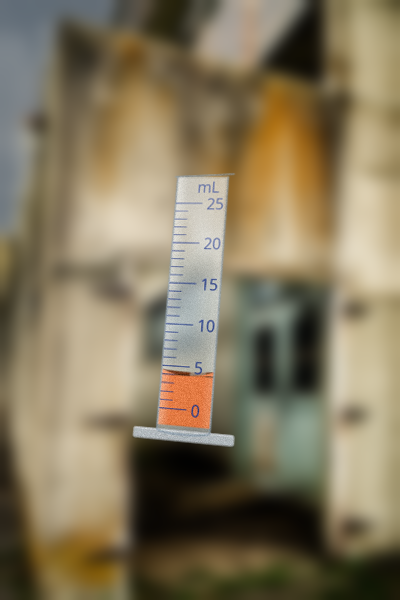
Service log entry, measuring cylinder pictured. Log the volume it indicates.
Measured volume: 4 mL
